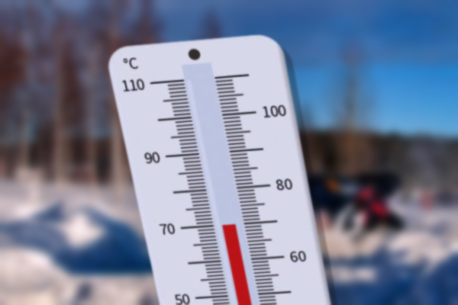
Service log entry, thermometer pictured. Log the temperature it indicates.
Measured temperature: 70 °C
